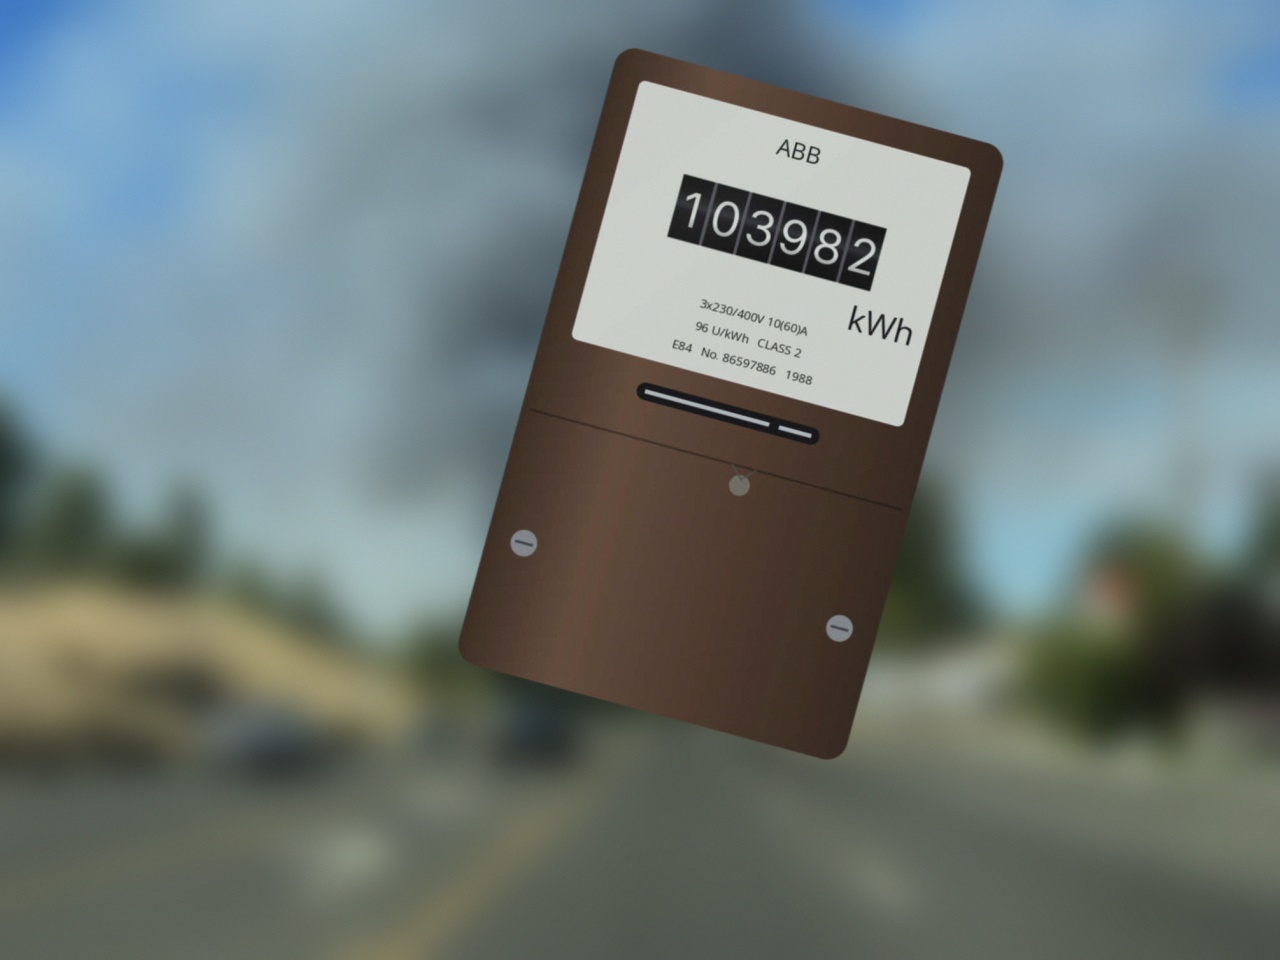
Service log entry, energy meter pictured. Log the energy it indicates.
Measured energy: 103982 kWh
